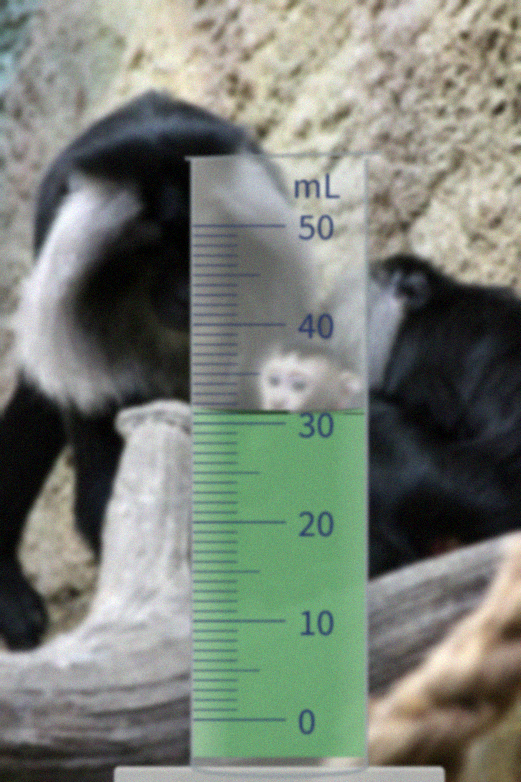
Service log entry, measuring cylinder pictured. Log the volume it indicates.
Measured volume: 31 mL
